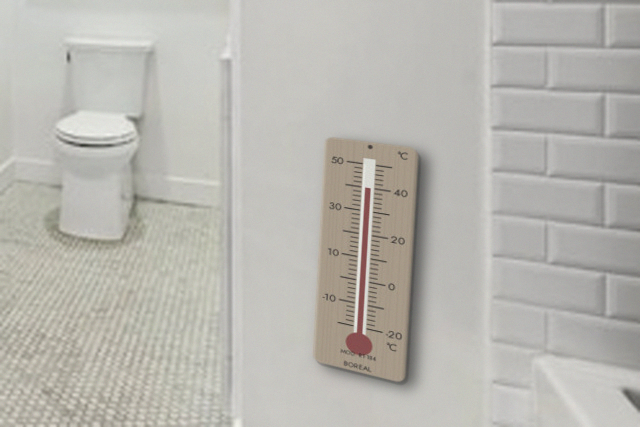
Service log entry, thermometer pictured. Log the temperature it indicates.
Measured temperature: 40 °C
